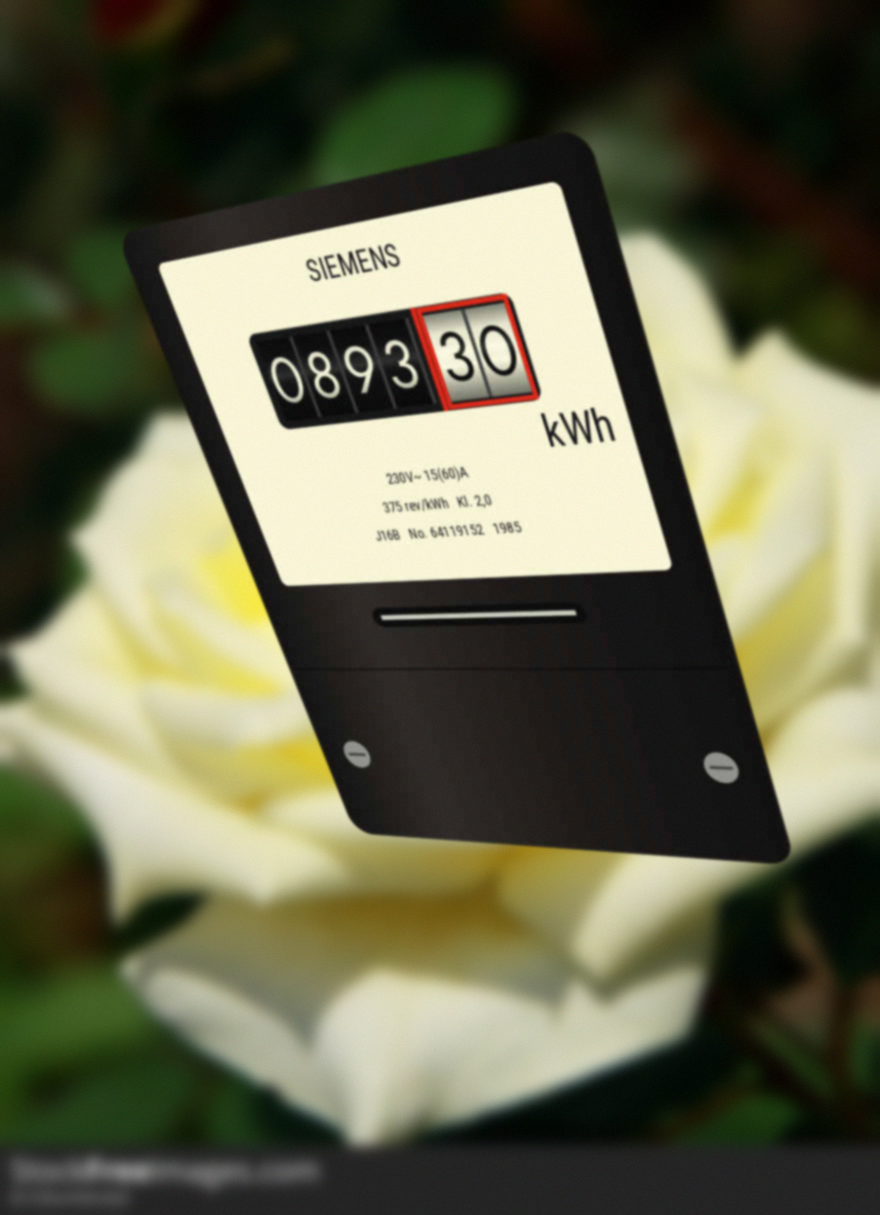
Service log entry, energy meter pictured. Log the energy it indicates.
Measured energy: 893.30 kWh
